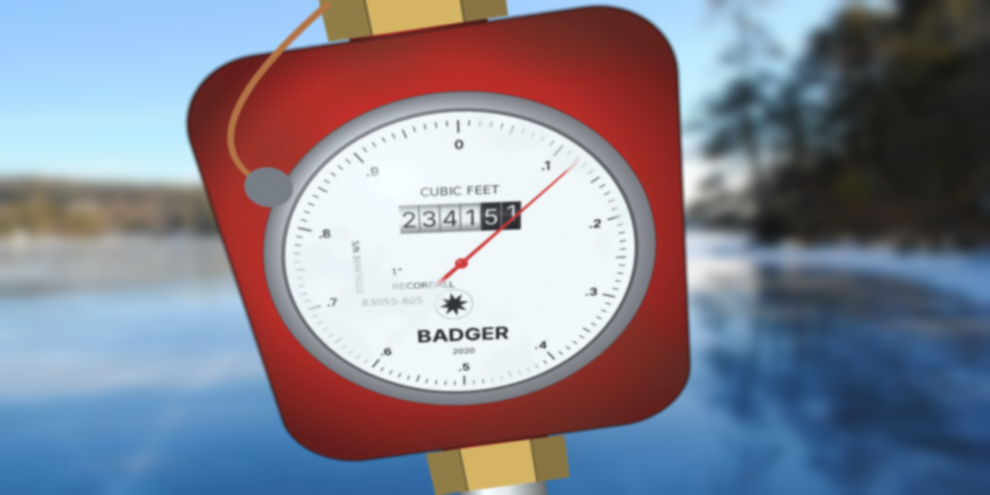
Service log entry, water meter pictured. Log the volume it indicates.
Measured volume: 234151.12 ft³
